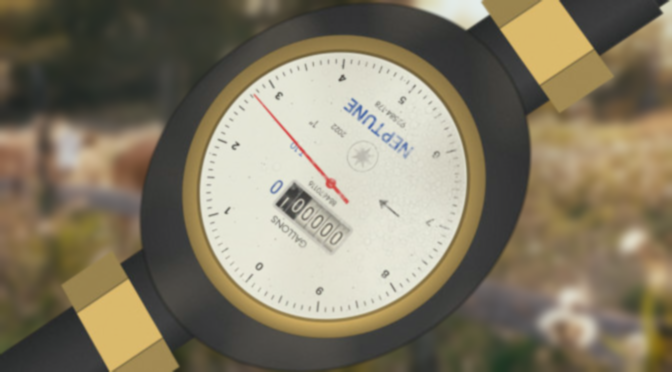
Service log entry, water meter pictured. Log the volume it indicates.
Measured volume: 12.7 gal
